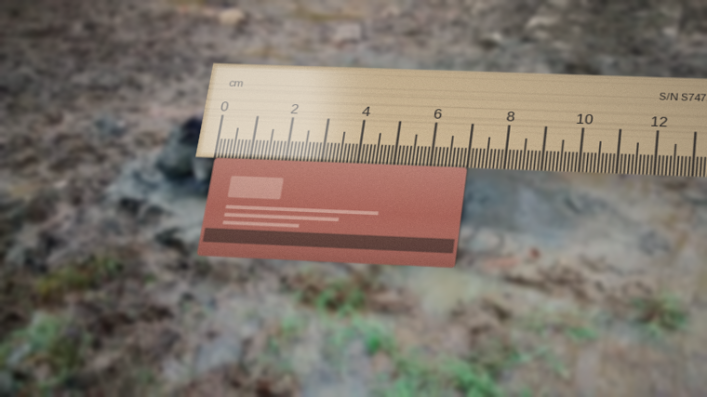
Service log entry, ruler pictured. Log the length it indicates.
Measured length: 7 cm
